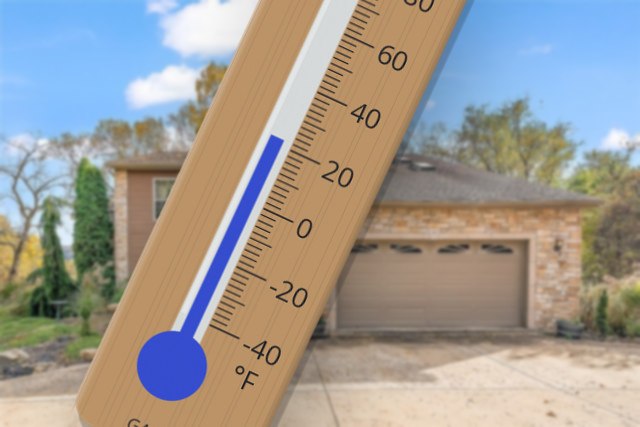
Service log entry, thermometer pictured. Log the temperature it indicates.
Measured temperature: 22 °F
